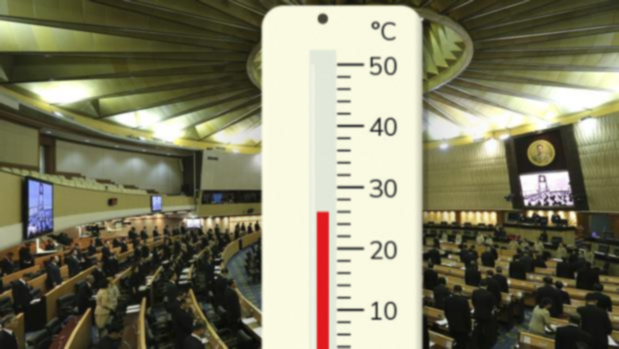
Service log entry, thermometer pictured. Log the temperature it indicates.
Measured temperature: 26 °C
